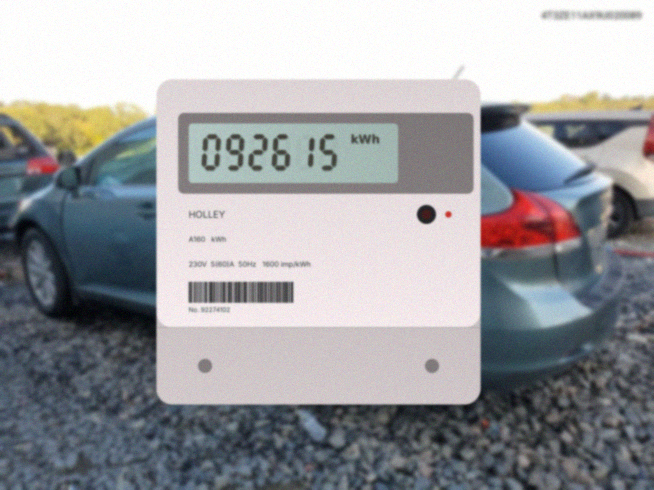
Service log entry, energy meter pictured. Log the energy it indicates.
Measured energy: 92615 kWh
